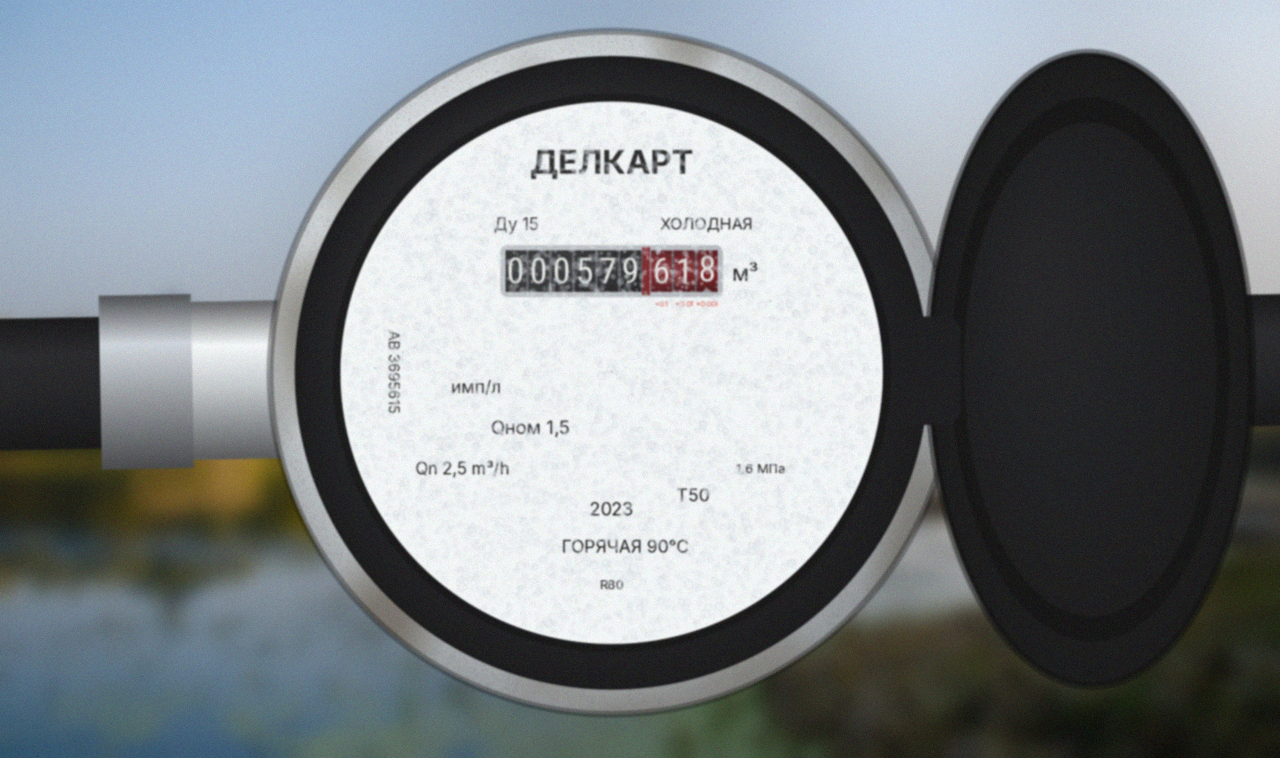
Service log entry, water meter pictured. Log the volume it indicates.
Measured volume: 579.618 m³
